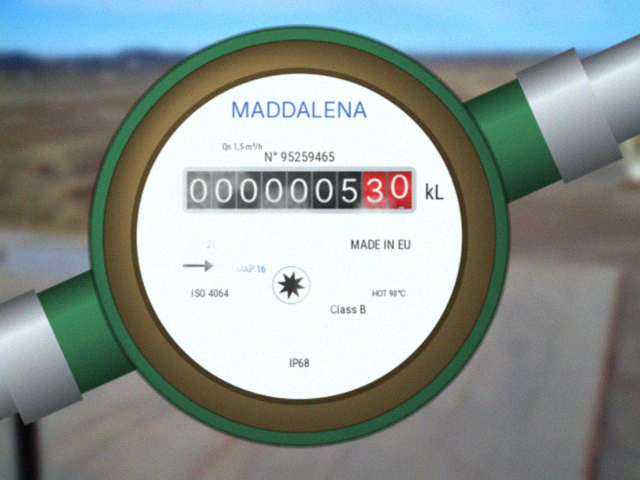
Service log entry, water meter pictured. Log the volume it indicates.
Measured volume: 5.30 kL
